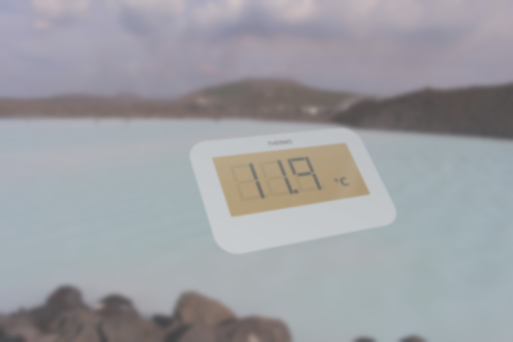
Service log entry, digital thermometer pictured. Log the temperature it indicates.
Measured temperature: 11.9 °C
